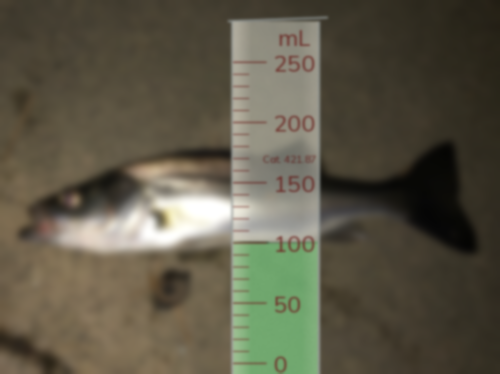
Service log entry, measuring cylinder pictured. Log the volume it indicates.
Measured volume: 100 mL
